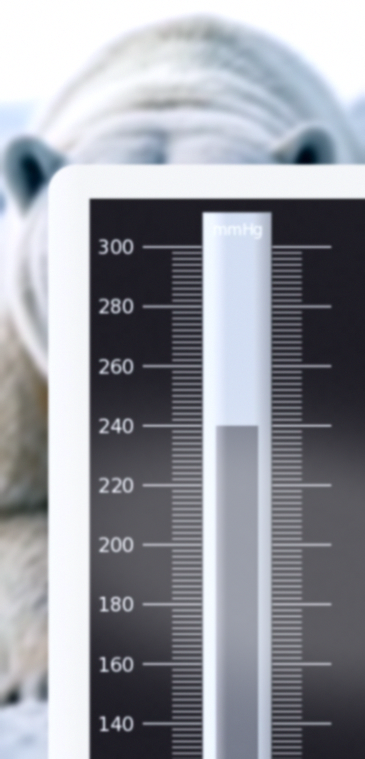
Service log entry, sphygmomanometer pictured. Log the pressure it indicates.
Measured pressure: 240 mmHg
